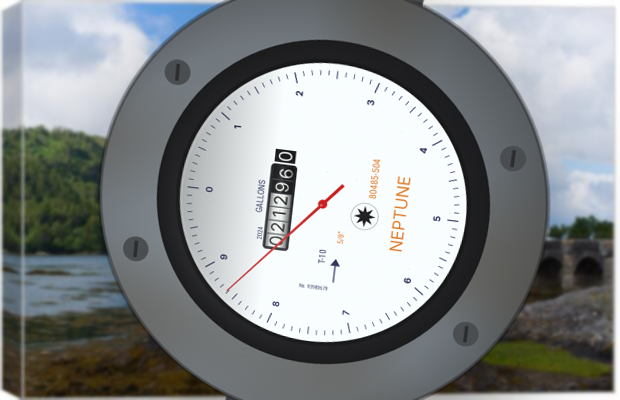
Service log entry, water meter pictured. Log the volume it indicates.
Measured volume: 212958.6 gal
